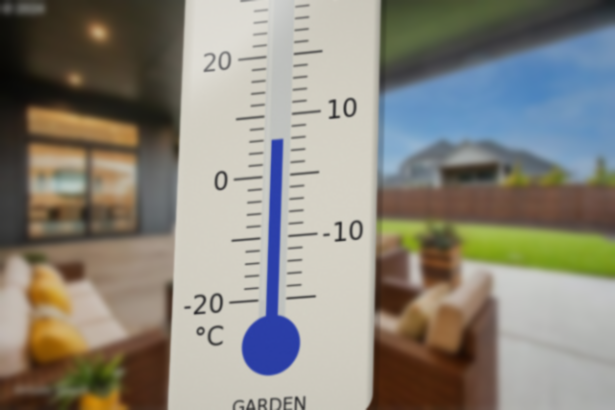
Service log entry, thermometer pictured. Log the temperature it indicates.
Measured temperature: 6 °C
